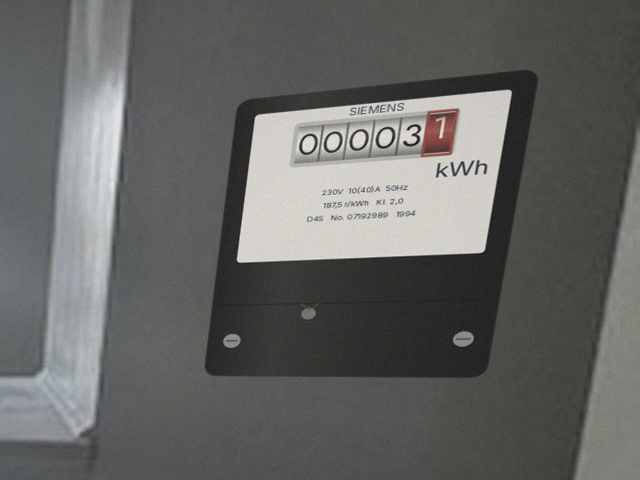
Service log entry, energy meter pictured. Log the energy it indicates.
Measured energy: 3.1 kWh
